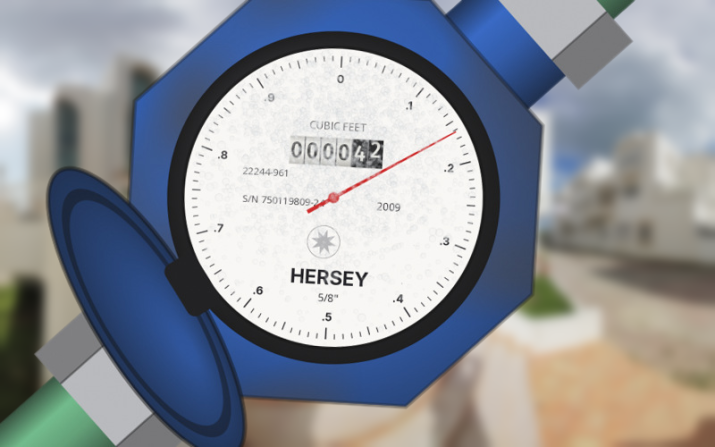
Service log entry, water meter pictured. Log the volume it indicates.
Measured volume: 42.16 ft³
